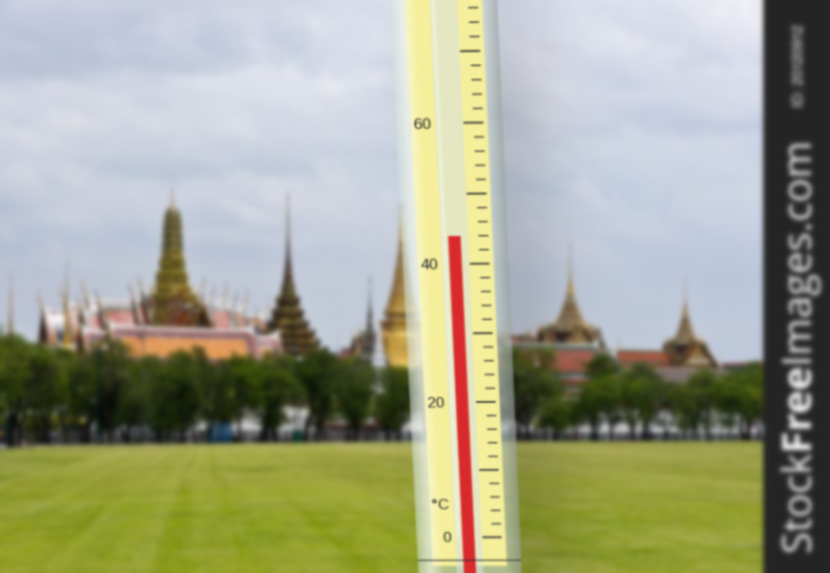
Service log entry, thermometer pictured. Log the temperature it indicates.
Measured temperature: 44 °C
